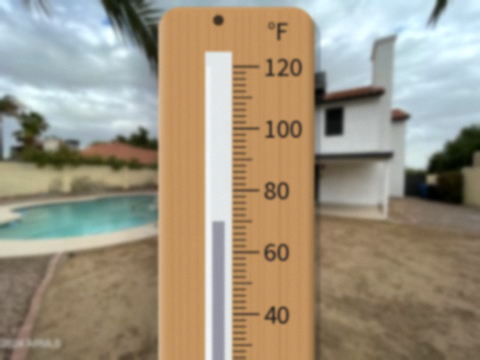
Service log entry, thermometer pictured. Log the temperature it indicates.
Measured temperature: 70 °F
